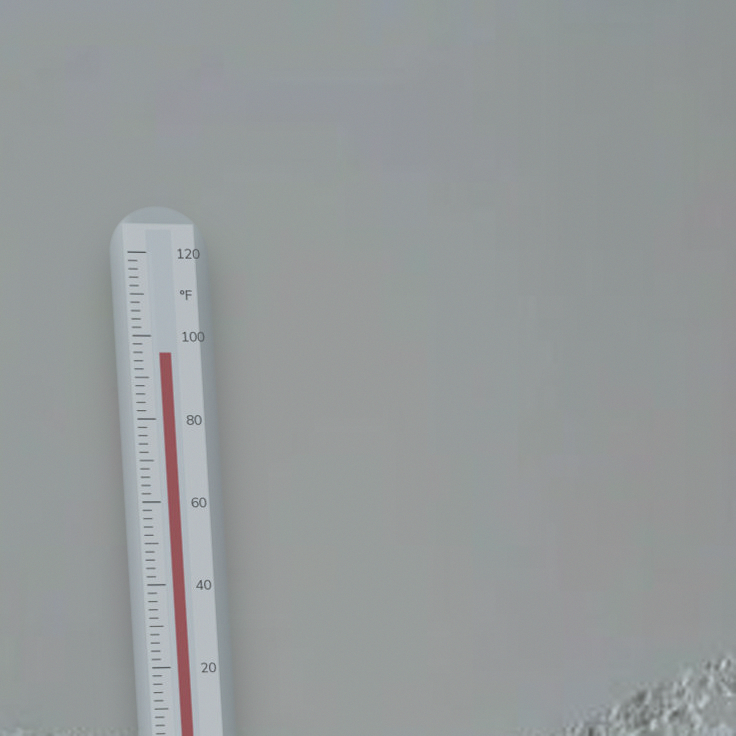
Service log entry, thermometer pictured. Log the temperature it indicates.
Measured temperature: 96 °F
